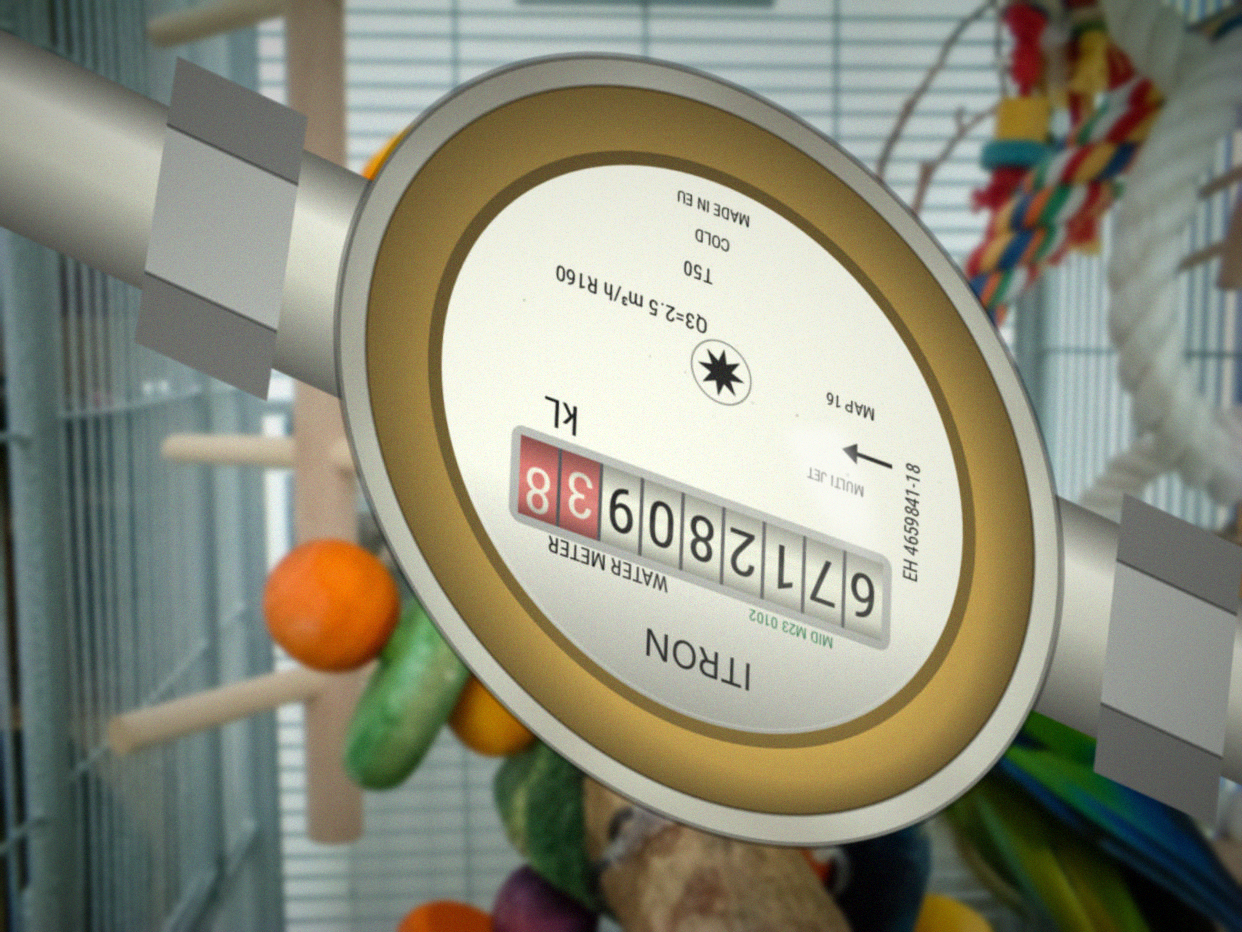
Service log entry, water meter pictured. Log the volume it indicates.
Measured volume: 6712809.38 kL
